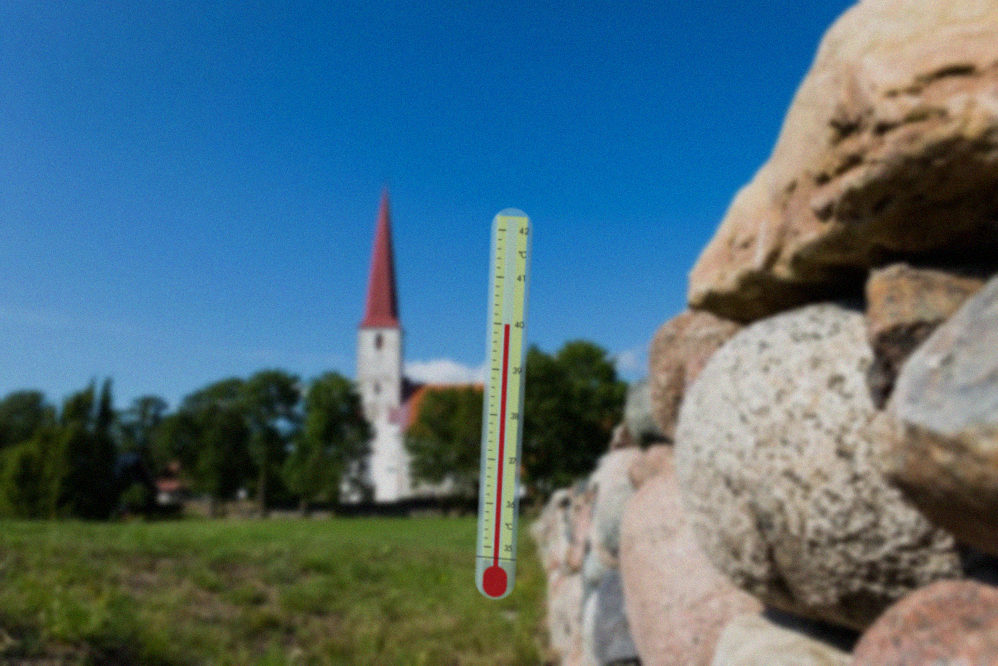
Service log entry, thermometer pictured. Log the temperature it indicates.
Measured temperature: 40 °C
